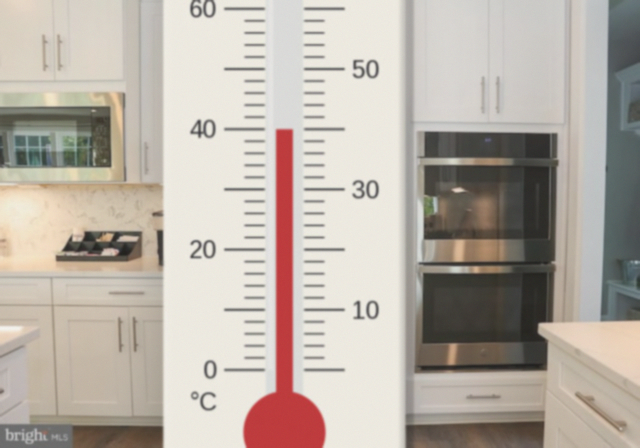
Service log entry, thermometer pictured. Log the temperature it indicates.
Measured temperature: 40 °C
